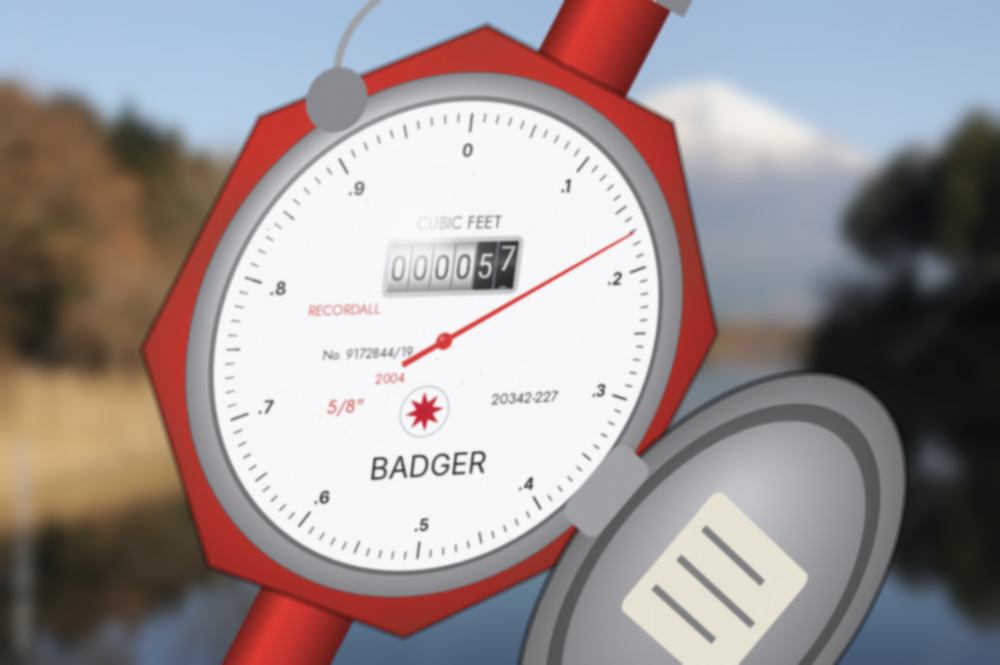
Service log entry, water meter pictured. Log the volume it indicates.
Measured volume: 57.17 ft³
